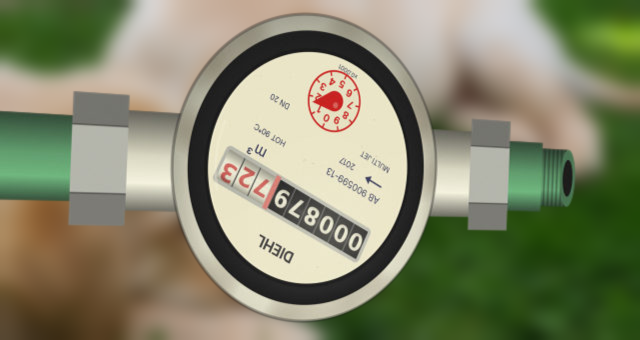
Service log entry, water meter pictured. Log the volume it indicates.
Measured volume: 879.7231 m³
